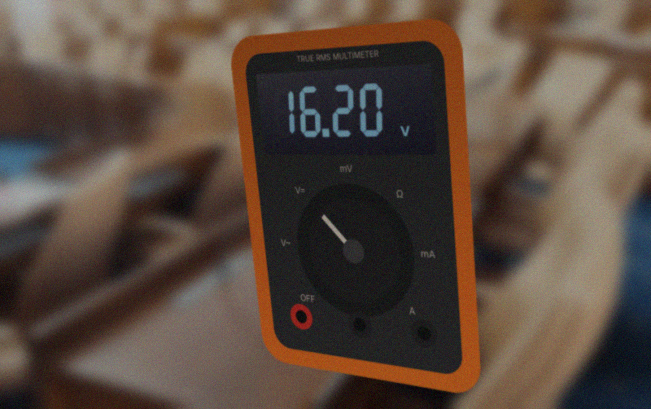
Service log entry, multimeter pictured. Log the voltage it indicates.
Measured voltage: 16.20 V
